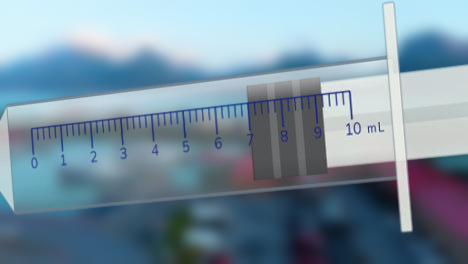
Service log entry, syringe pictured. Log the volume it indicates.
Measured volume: 7 mL
